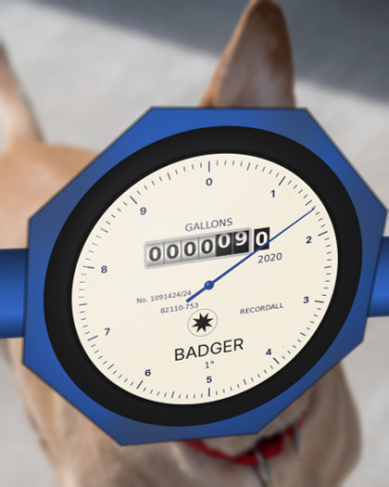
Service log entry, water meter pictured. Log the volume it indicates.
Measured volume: 91.6 gal
